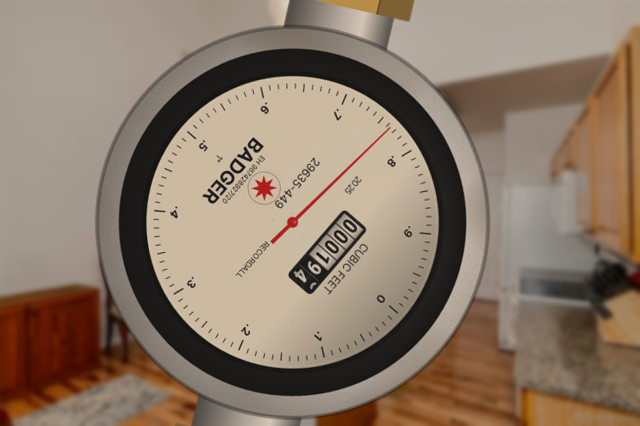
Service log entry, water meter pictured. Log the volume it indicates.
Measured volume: 193.76 ft³
